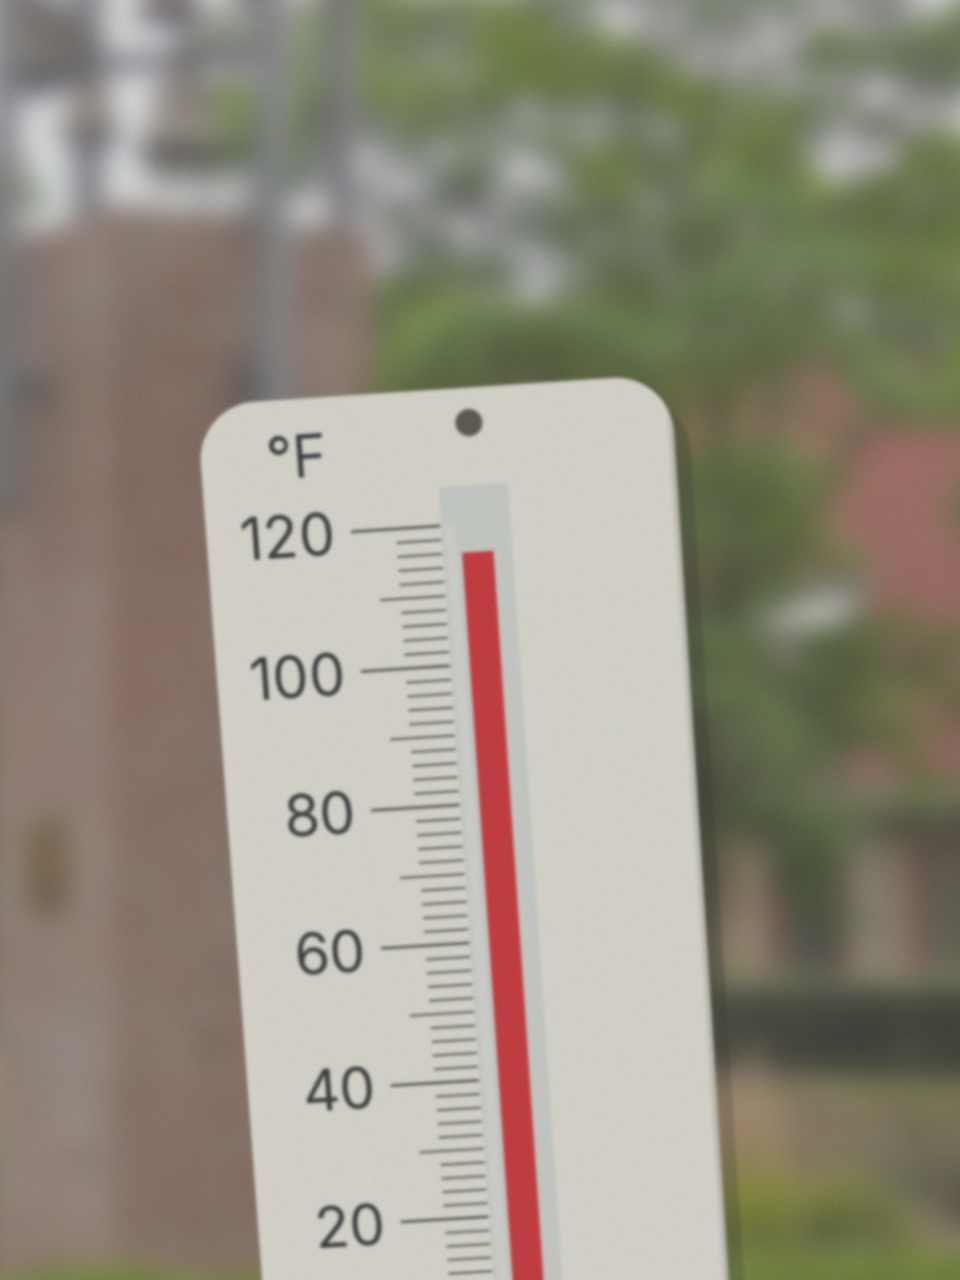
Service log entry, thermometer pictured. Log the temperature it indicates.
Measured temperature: 116 °F
